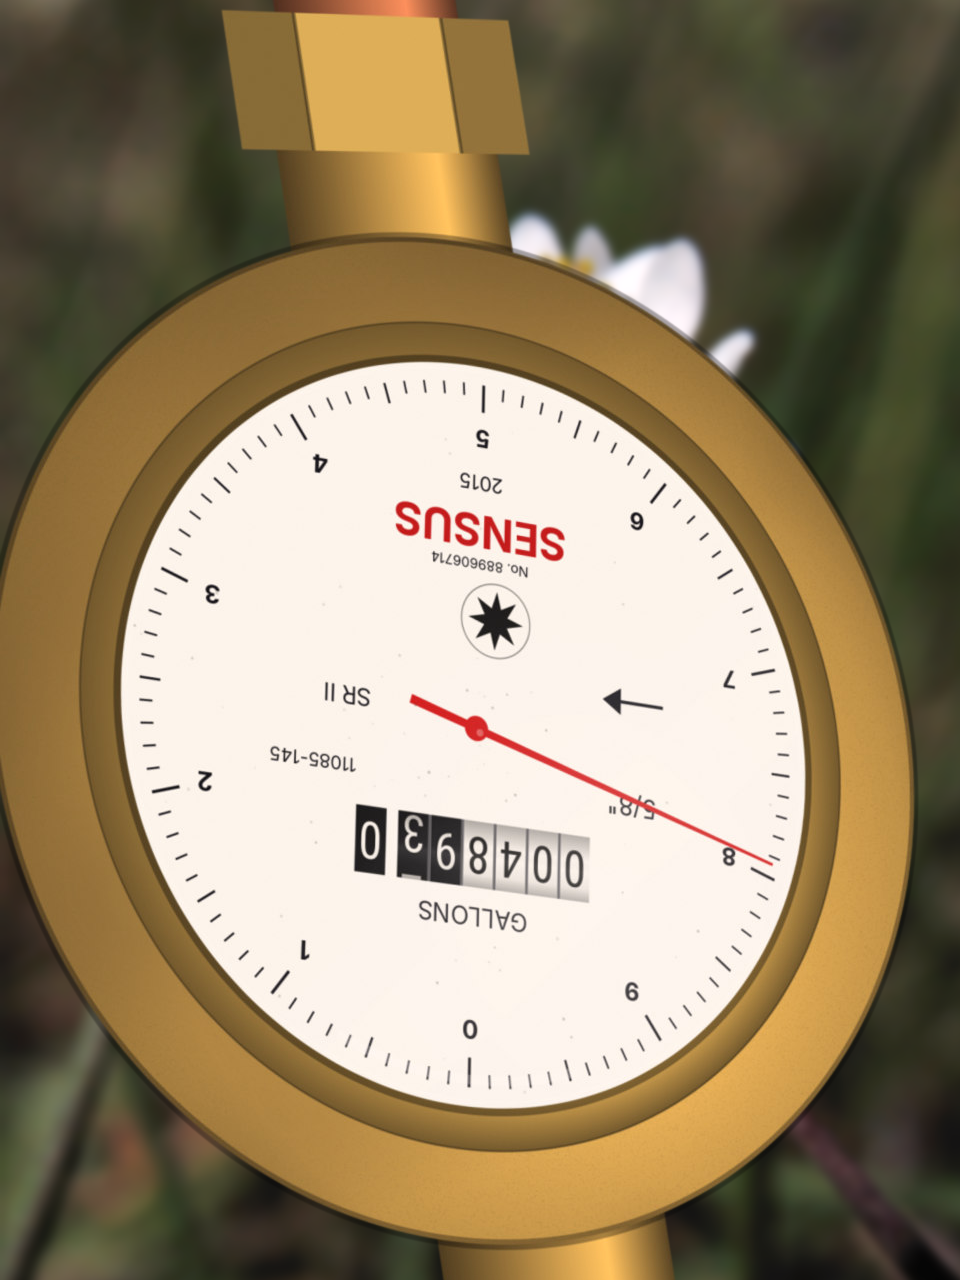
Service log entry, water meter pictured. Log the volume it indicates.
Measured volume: 48927.9 gal
